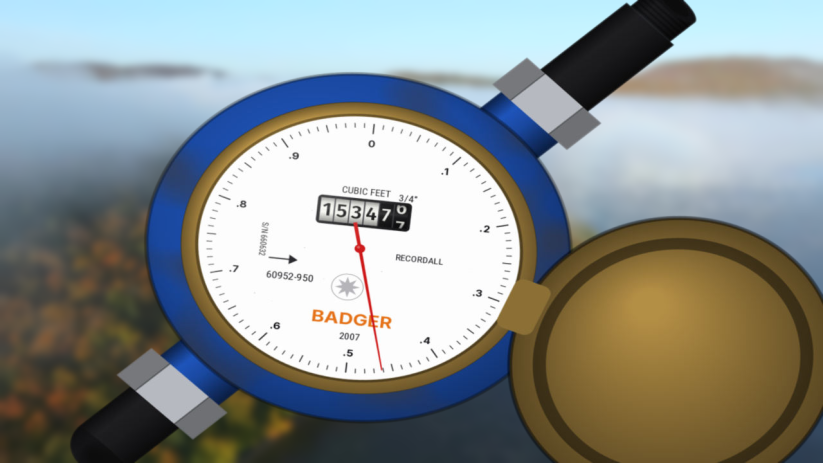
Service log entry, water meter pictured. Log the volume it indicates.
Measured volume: 153476.46 ft³
